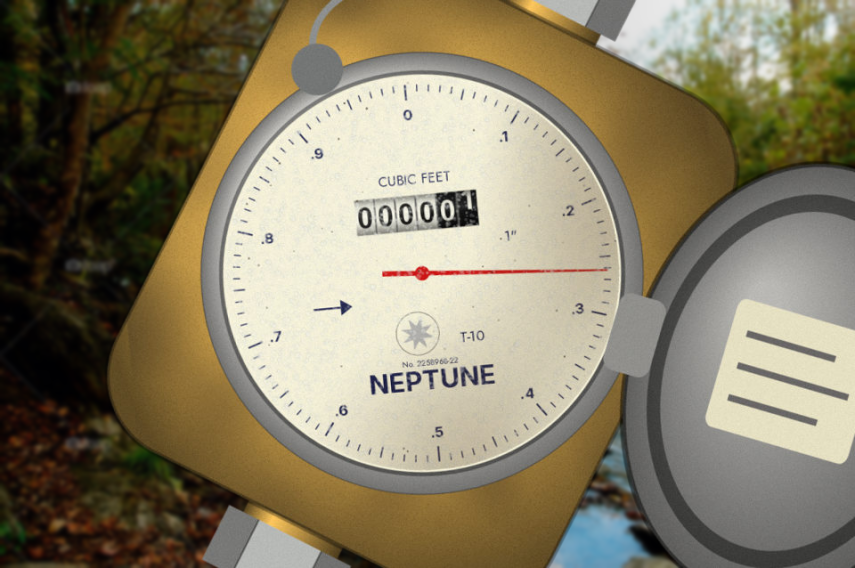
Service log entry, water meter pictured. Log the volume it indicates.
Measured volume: 1.26 ft³
